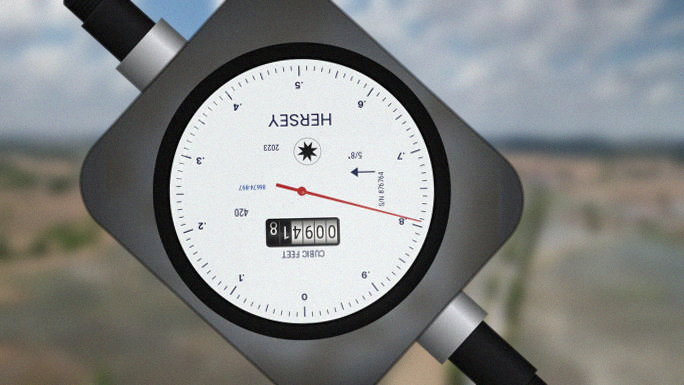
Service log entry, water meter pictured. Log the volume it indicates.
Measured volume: 9417.79 ft³
